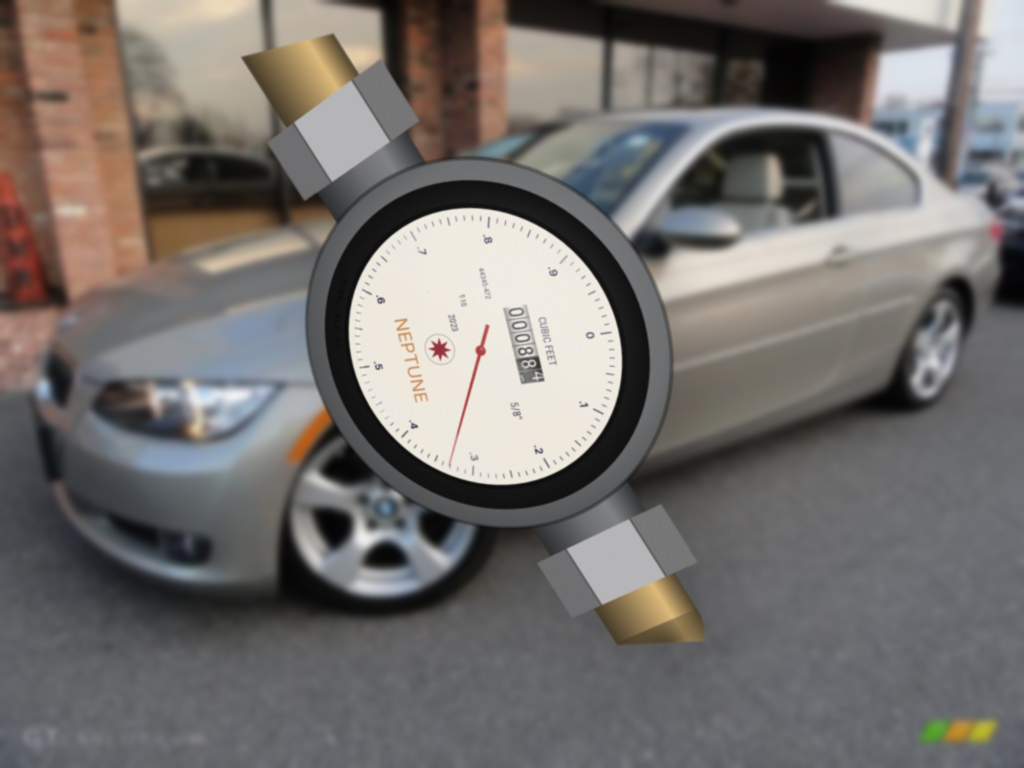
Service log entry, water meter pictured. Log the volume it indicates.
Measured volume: 884.33 ft³
